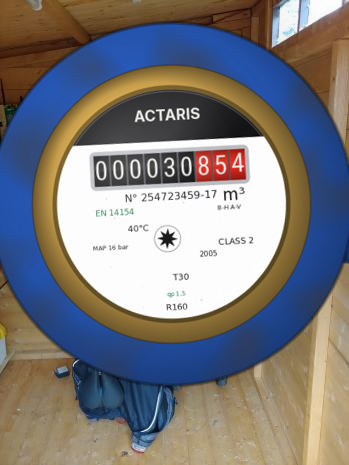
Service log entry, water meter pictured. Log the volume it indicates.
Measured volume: 30.854 m³
